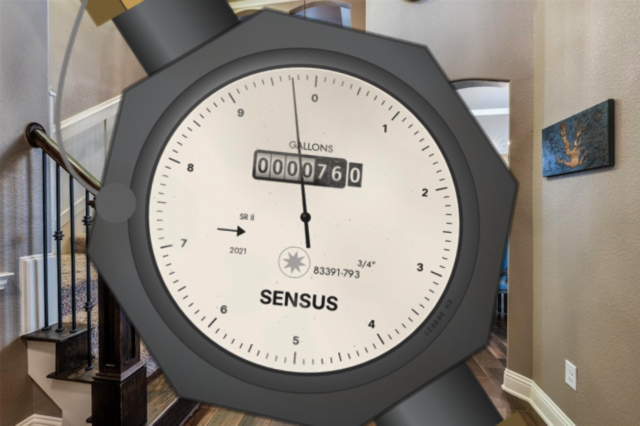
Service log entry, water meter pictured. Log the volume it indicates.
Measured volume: 759.7 gal
